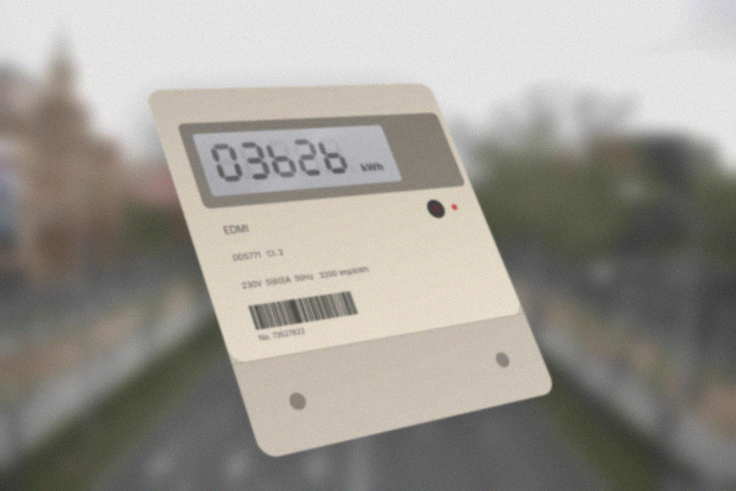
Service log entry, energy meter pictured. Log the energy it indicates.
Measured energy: 3626 kWh
